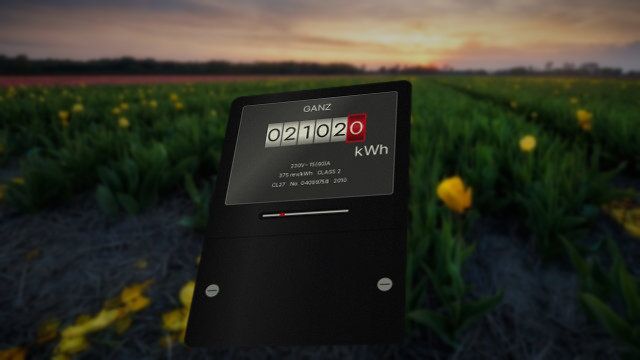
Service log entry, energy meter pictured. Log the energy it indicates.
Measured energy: 2102.0 kWh
